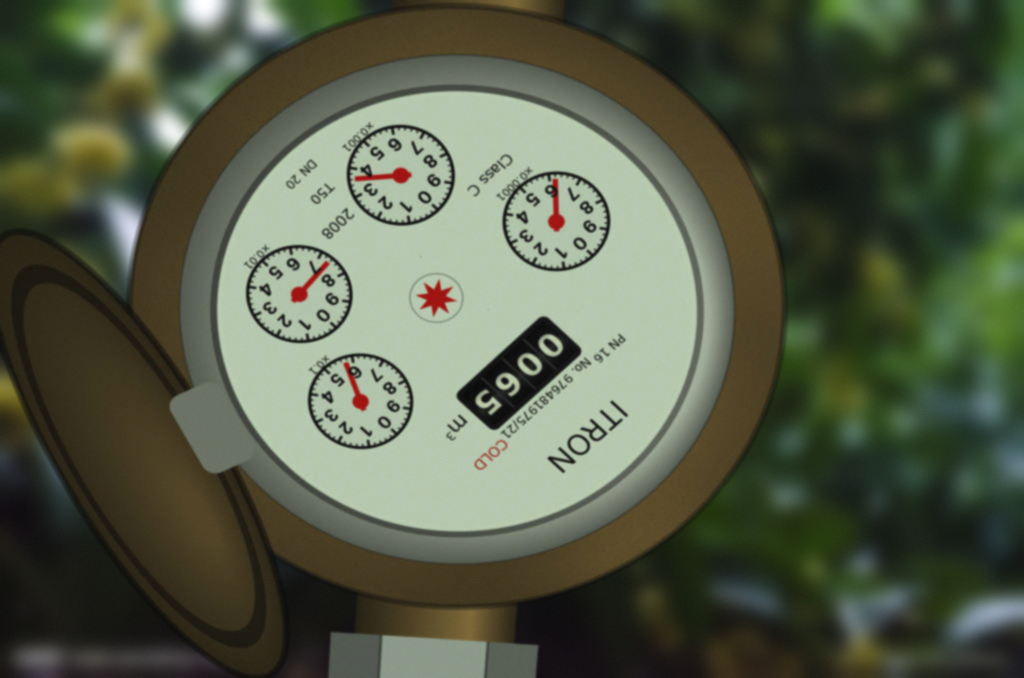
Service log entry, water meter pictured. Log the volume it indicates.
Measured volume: 65.5736 m³
